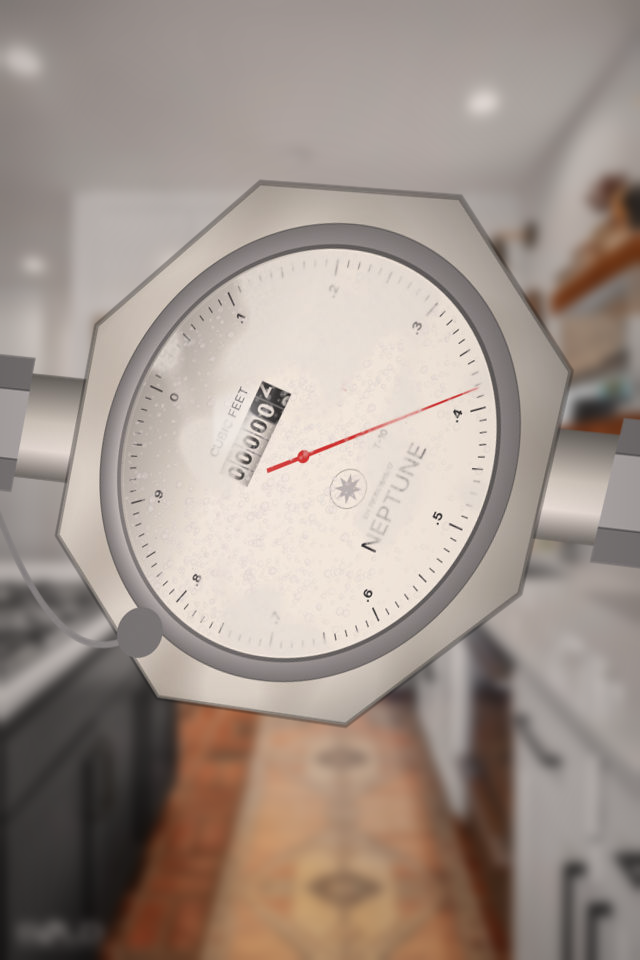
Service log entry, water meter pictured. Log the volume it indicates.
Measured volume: 2.38 ft³
